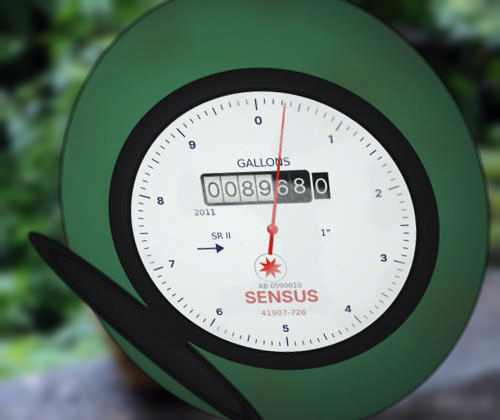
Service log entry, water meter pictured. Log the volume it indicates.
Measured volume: 89680.3 gal
